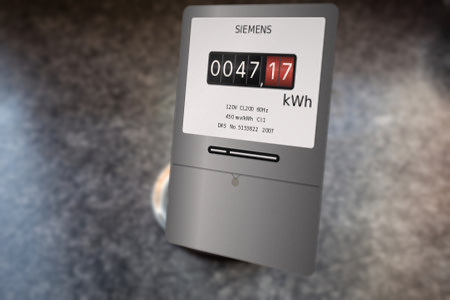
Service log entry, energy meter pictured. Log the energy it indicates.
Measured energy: 47.17 kWh
